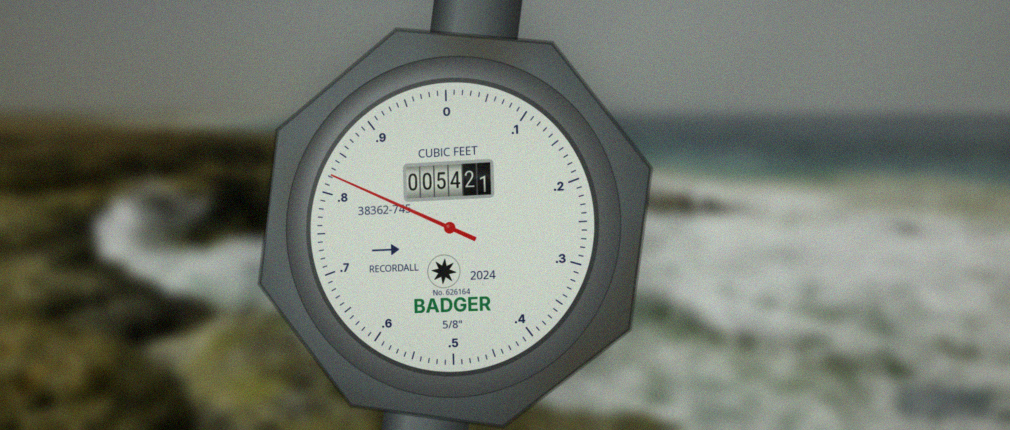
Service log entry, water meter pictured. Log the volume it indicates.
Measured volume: 5420.82 ft³
